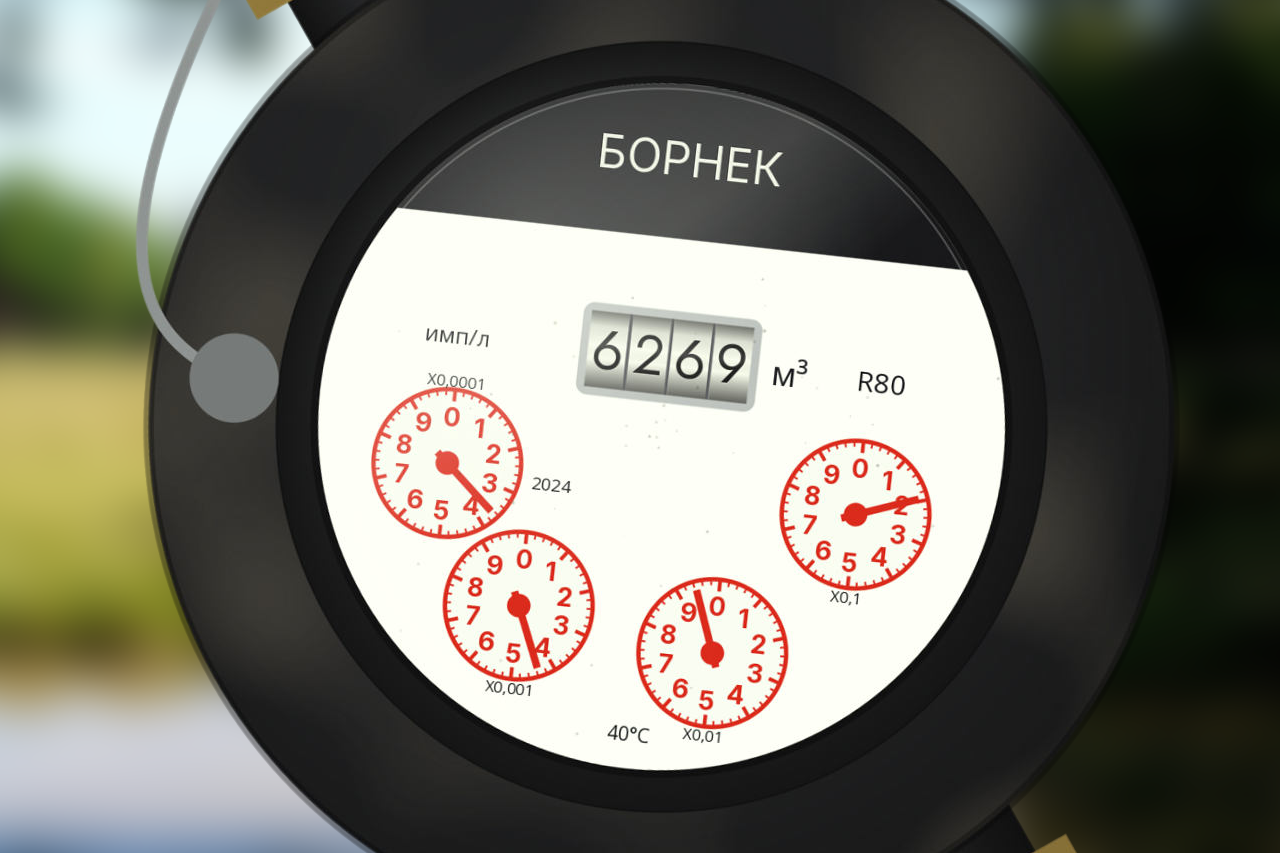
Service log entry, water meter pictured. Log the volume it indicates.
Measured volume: 6269.1943 m³
